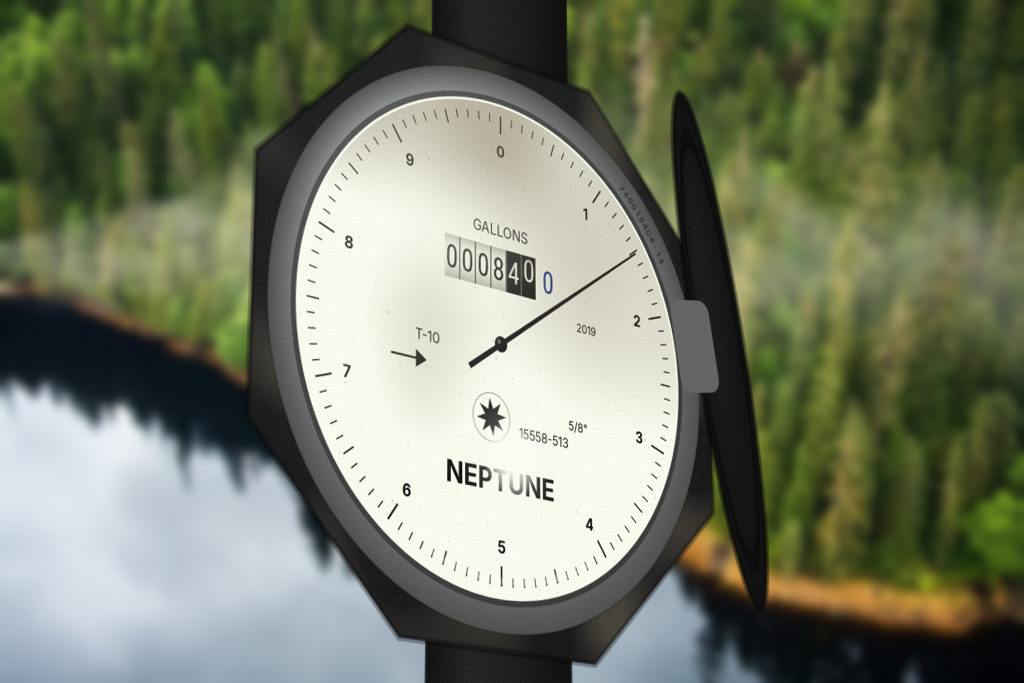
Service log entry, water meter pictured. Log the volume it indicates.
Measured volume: 8401.5 gal
